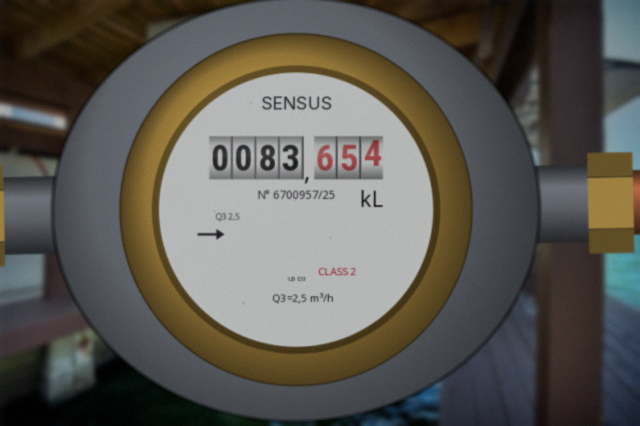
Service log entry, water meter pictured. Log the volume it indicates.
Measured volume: 83.654 kL
